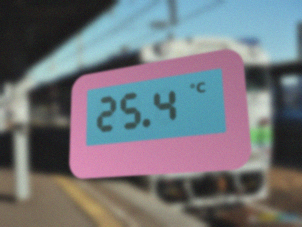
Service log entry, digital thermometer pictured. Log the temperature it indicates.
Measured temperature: 25.4 °C
